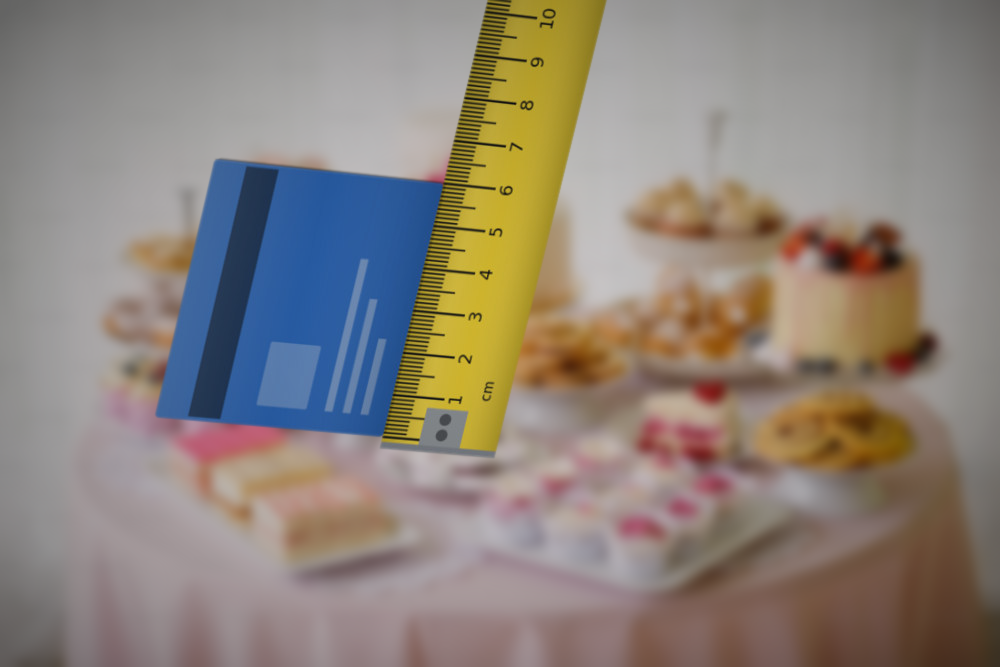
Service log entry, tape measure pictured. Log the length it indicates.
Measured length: 6 cm
